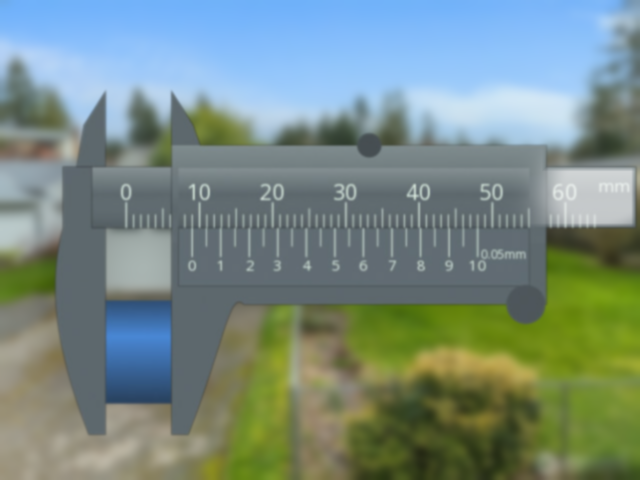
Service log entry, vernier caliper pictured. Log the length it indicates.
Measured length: 9.0 mm
